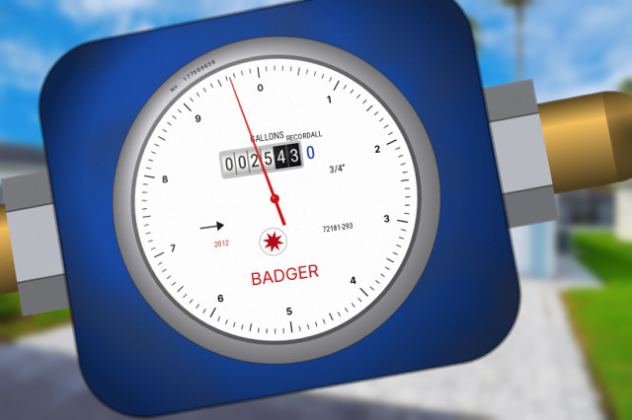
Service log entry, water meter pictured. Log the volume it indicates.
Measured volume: 25429.6 gal
